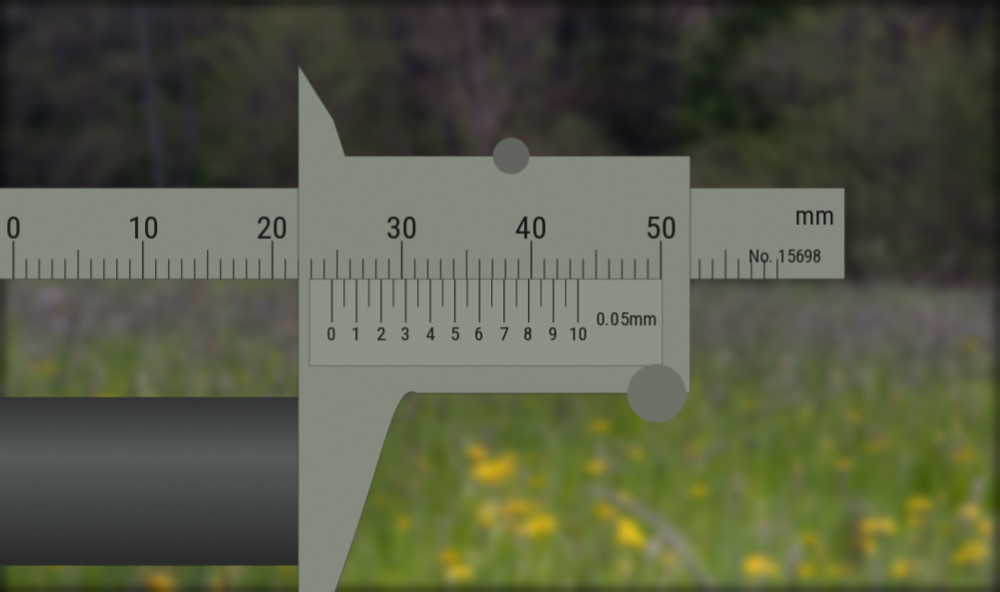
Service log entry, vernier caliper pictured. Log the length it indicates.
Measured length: 24.6 mm
